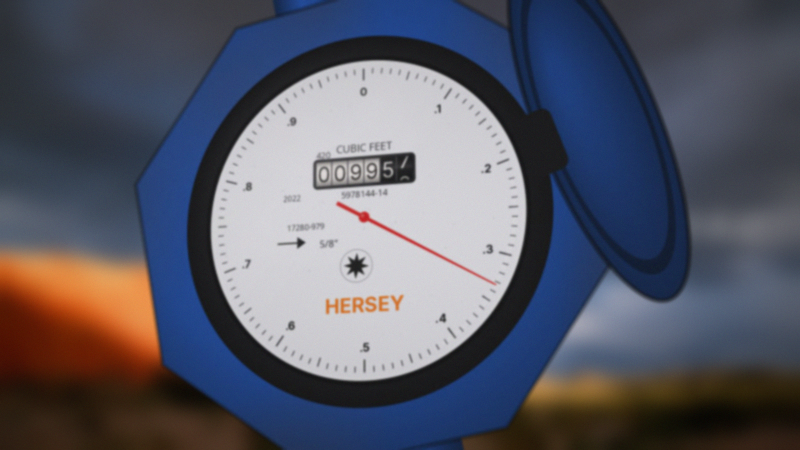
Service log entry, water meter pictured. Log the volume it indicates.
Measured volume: 9957.33 ft³
